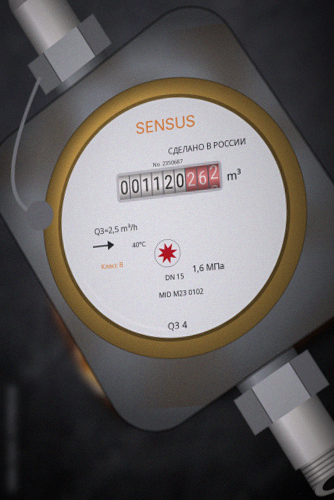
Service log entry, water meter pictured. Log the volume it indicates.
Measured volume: 1120.262 m³
